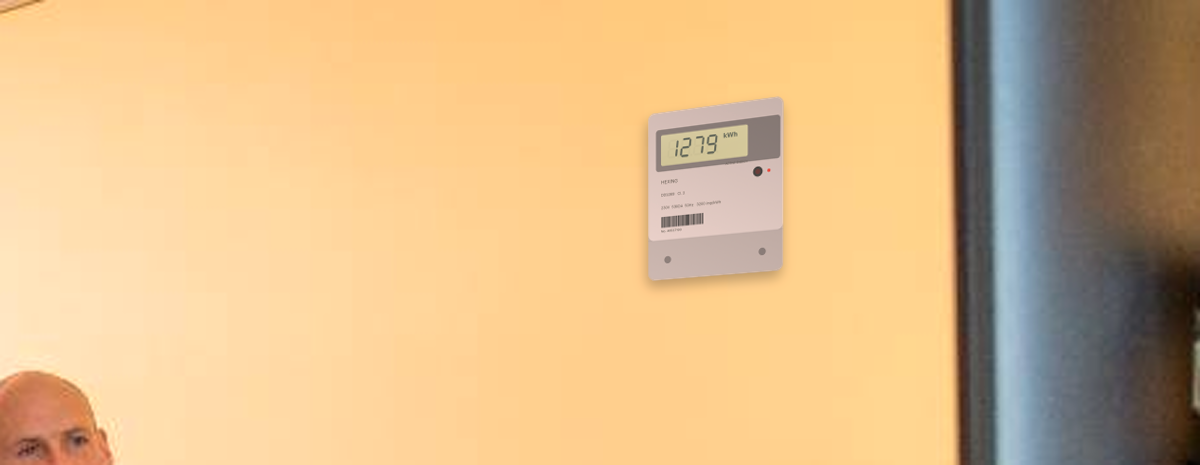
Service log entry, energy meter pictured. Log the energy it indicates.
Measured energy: 1279 kWh
